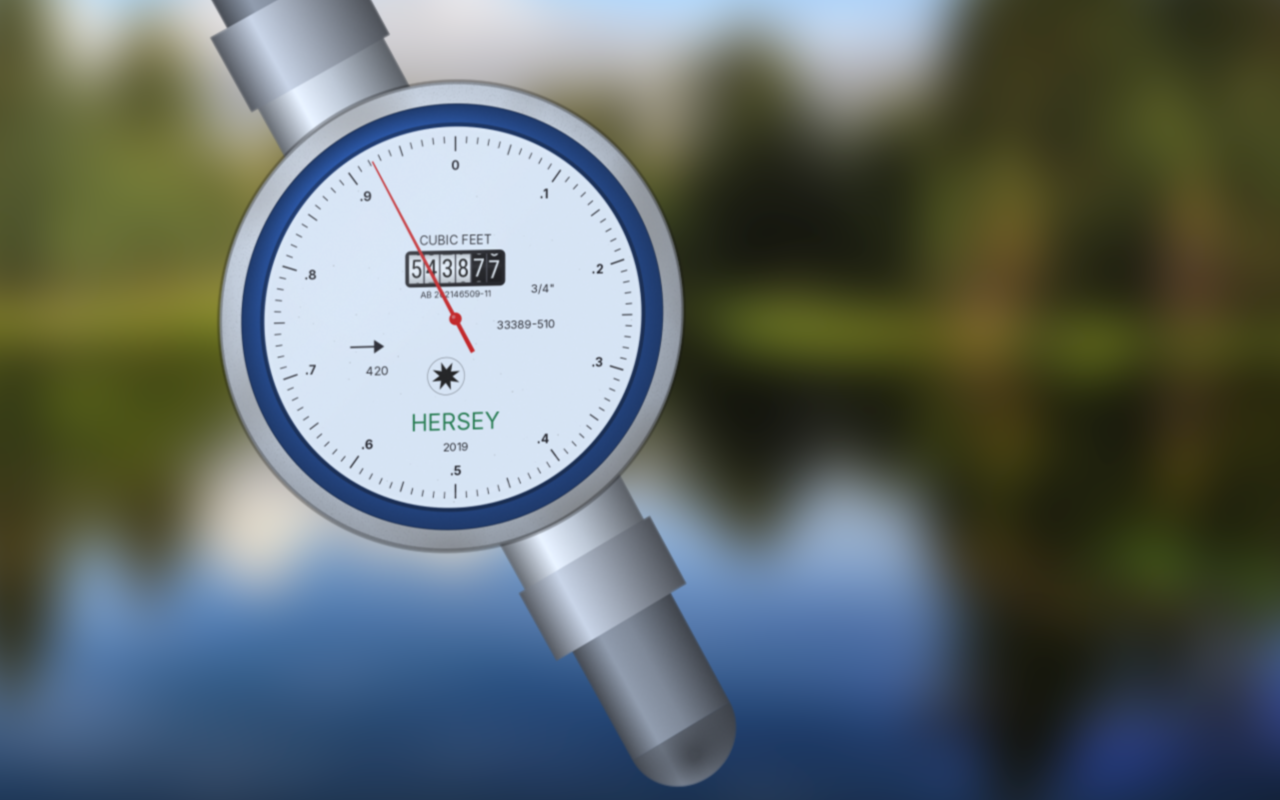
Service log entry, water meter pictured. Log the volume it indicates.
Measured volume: 543876.92 ft³
